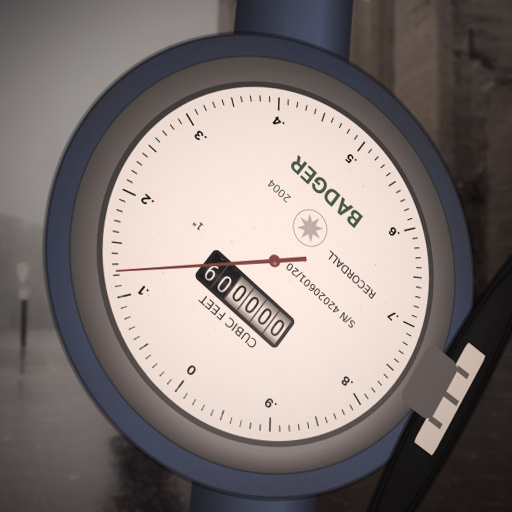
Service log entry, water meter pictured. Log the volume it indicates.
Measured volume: 9.12 ft³
